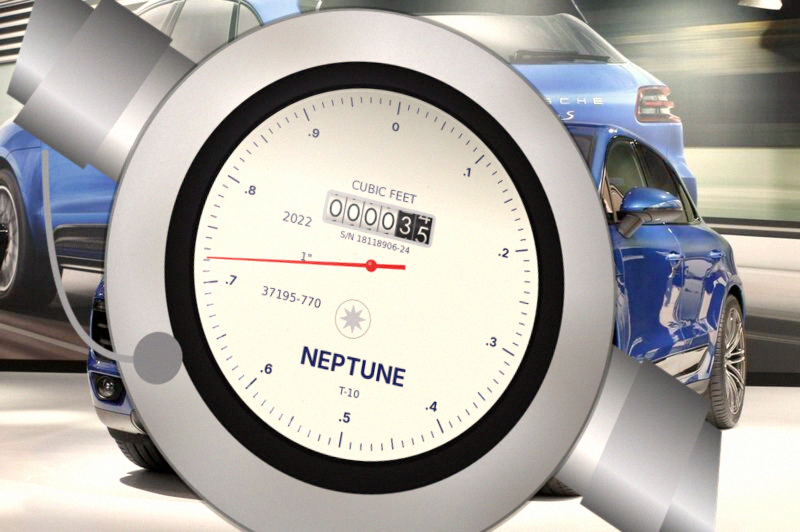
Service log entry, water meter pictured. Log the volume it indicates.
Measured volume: 34.72 ft³
